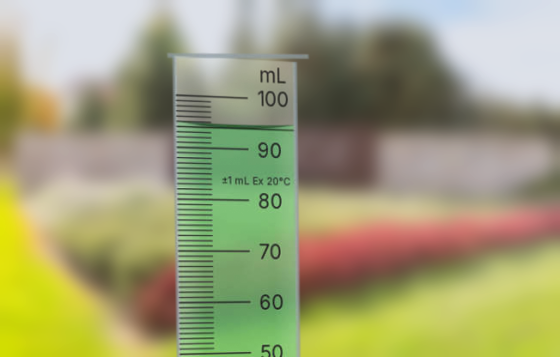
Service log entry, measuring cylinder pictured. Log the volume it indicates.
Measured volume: 94 mL
